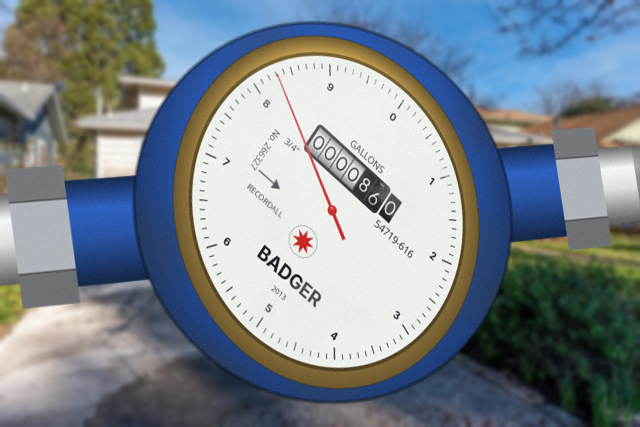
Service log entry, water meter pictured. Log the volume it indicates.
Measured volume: 858.3 gal
